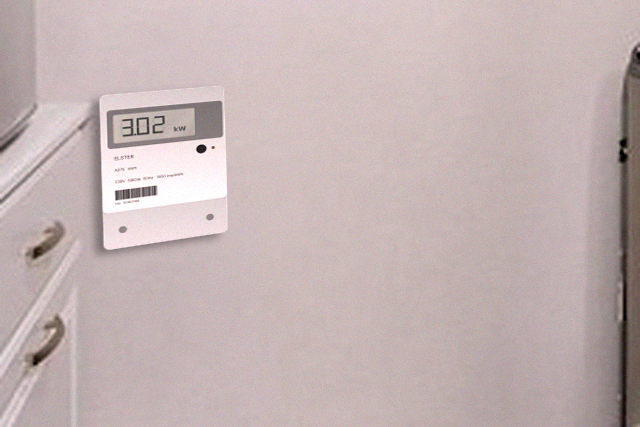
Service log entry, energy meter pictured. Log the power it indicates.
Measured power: 3.02 kW
